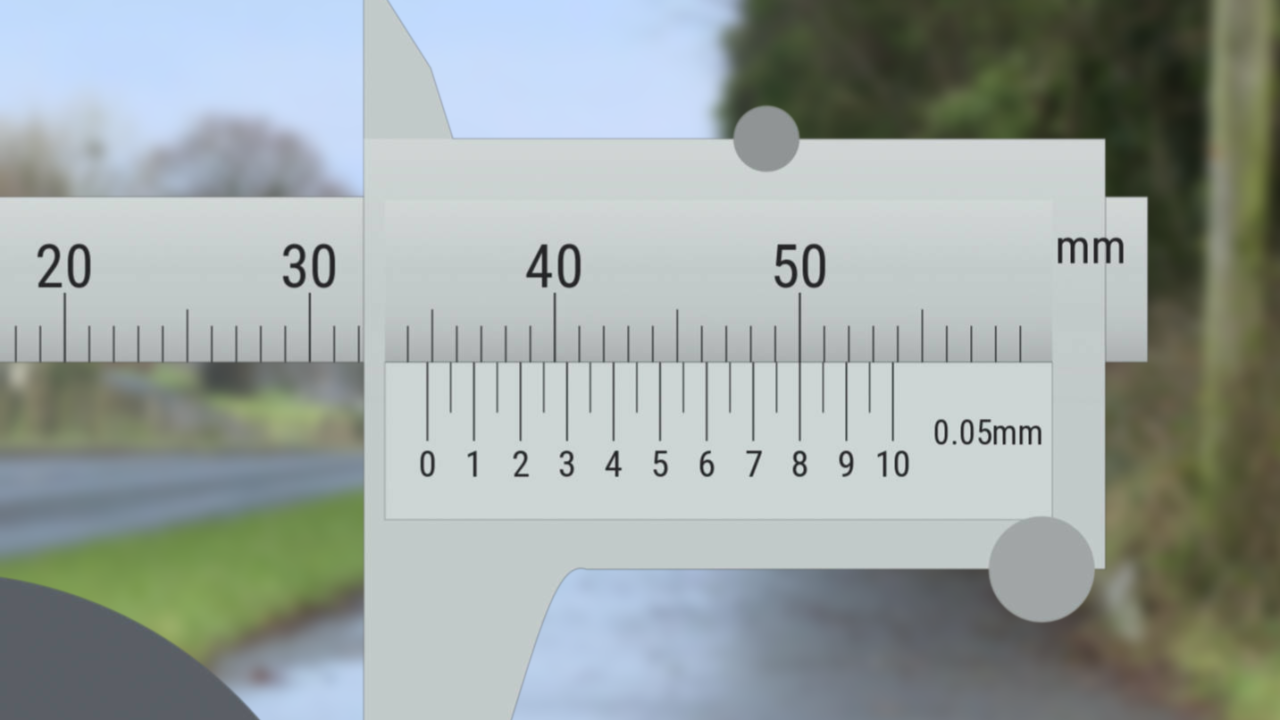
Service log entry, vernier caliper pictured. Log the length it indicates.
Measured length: 34.8 mm
